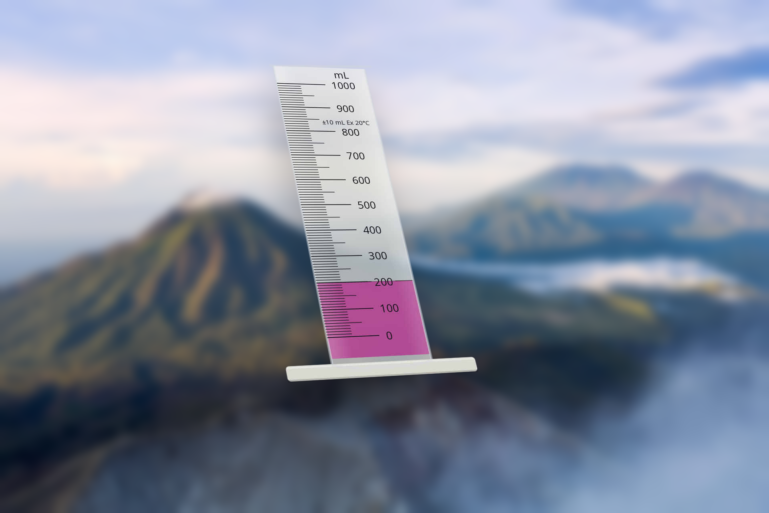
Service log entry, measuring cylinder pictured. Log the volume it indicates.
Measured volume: 200 mL
